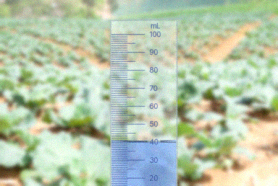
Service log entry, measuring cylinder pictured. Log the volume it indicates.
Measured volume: 40 mL
